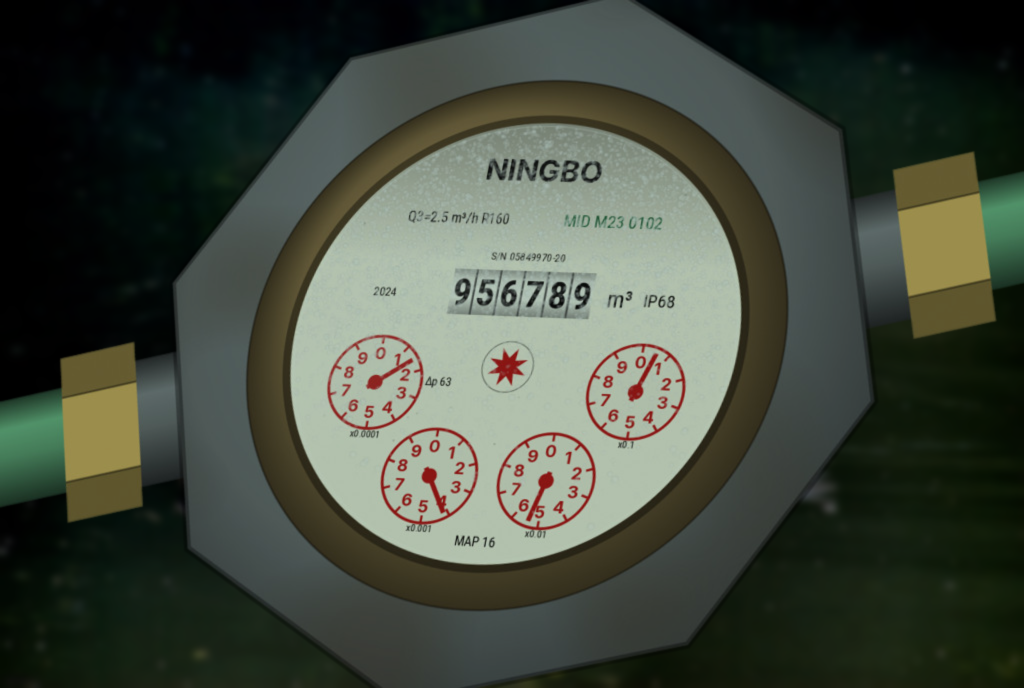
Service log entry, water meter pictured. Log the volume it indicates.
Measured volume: 956789.0541 m³
